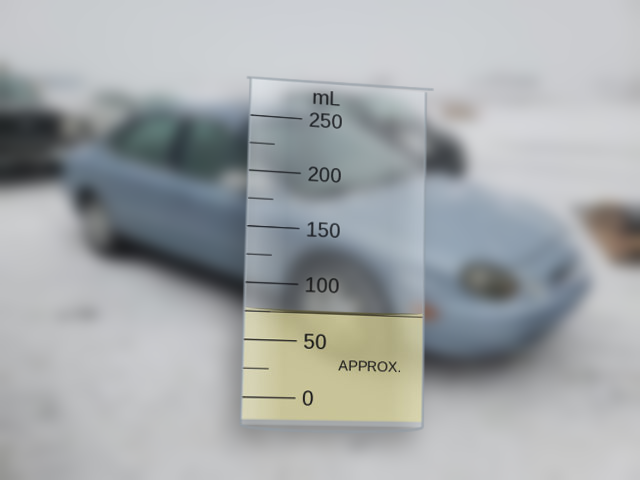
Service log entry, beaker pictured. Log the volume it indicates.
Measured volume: 75 mL
